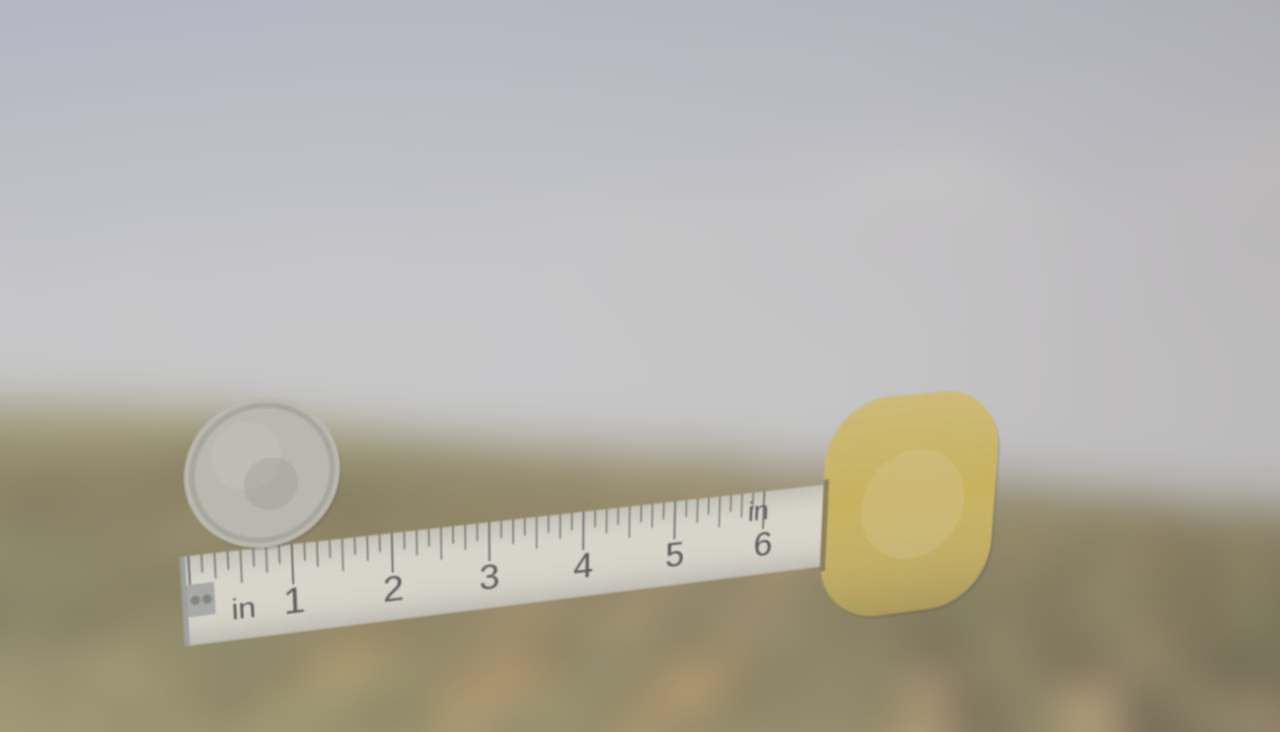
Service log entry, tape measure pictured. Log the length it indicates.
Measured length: 1.5 in
